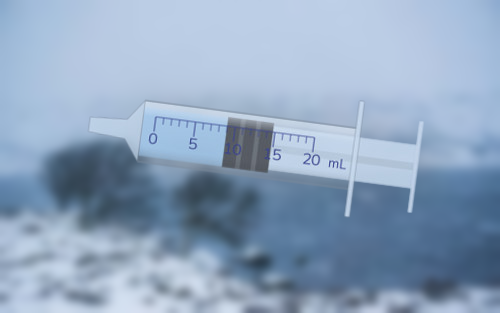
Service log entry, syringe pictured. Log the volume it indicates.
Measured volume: 9 mL
